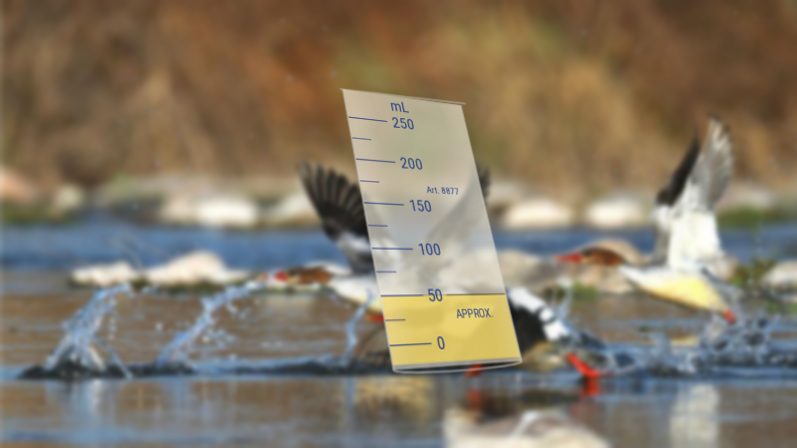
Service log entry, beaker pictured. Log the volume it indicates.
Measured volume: 50 mL
